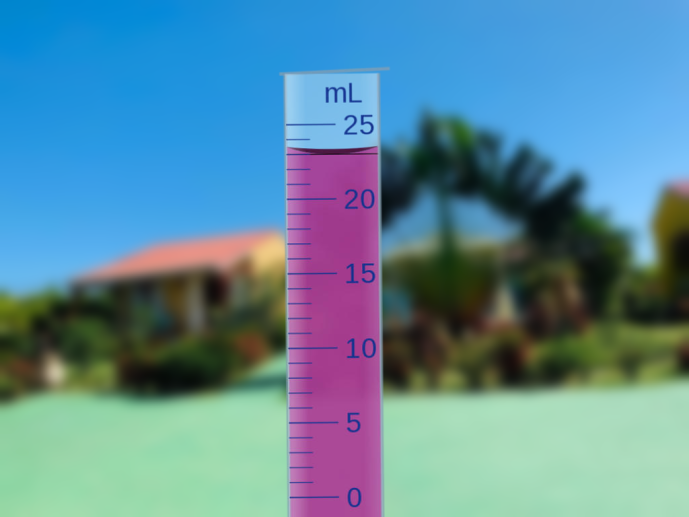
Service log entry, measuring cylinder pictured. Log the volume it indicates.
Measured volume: 23 mL
